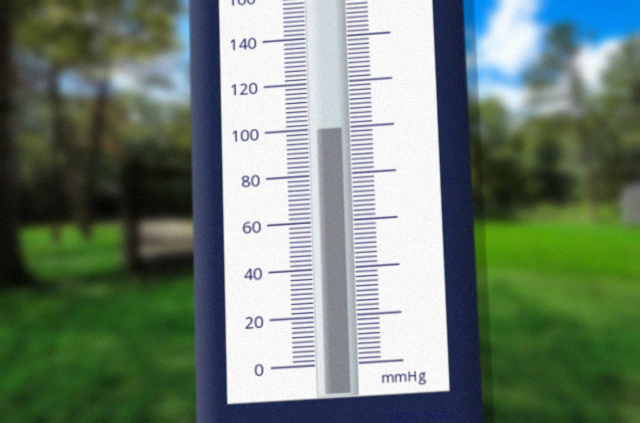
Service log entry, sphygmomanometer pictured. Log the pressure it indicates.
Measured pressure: 100 mmHg
